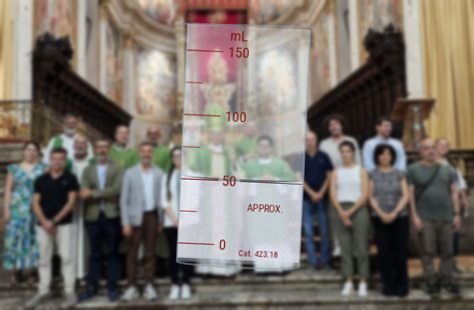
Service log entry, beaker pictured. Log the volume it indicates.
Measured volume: 50 mL
